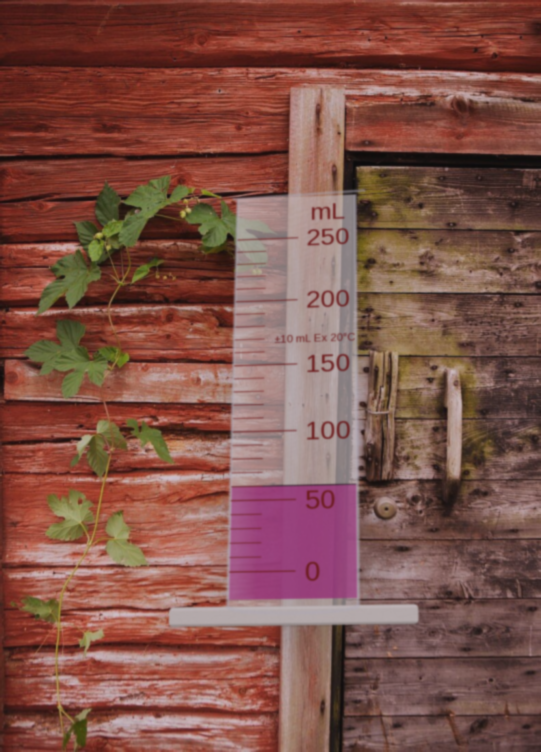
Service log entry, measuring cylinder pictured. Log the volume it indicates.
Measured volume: 60 mL
